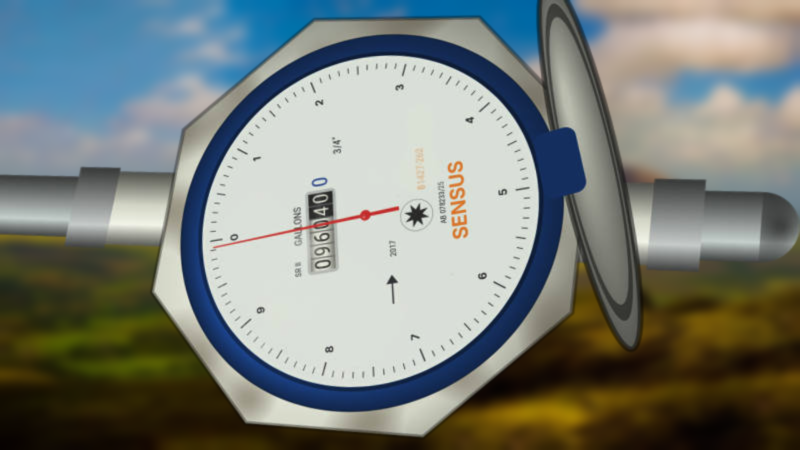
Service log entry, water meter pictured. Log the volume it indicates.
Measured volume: 960399.9 gal
